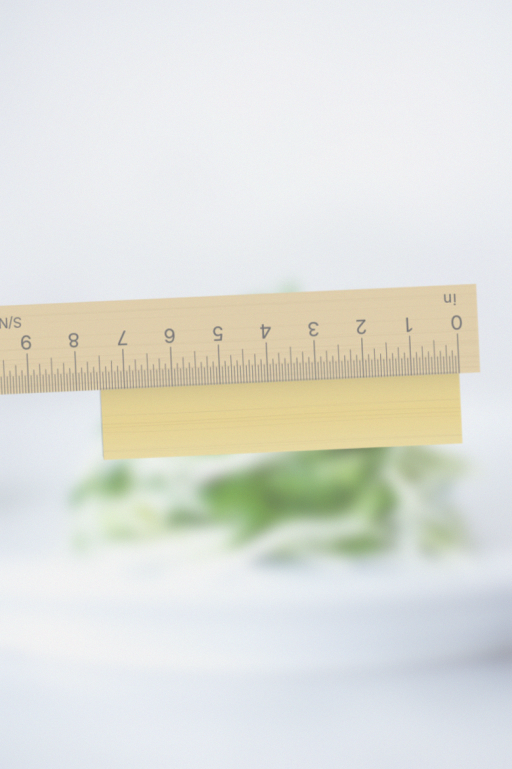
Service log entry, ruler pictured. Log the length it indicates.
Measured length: 7.5 in
